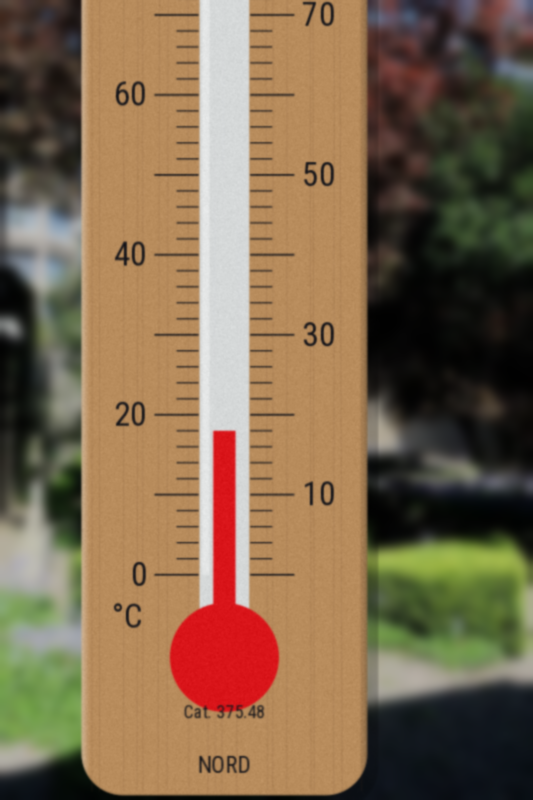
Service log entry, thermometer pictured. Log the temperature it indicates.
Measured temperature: 18 °C
